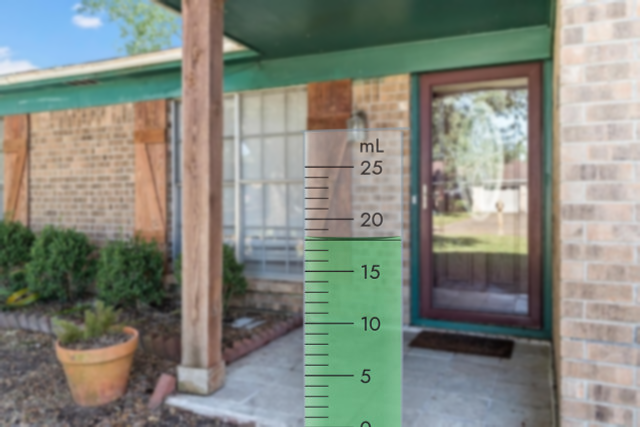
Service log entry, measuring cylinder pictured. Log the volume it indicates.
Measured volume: 18 mL
